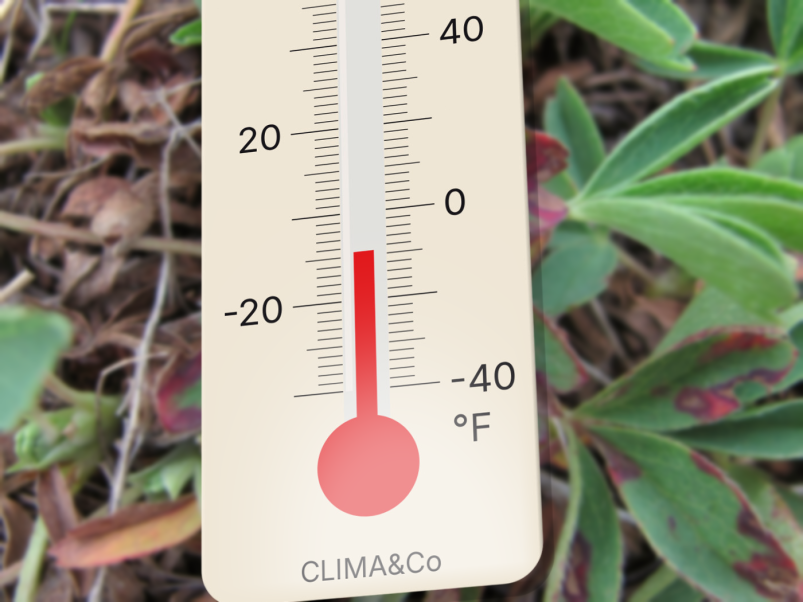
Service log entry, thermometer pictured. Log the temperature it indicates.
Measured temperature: -9 °F
